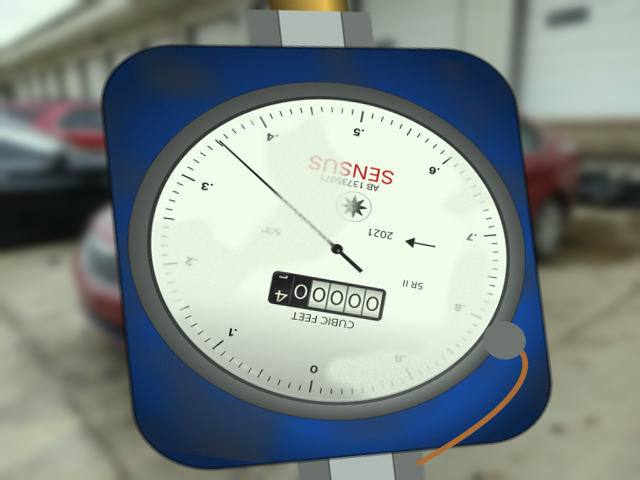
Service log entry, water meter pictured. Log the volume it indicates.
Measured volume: 4.35 ft³
